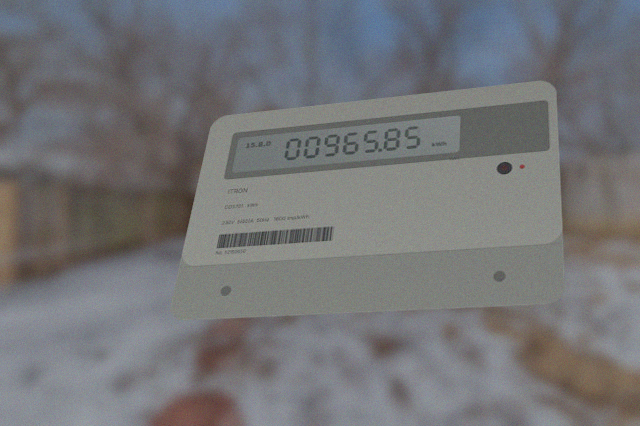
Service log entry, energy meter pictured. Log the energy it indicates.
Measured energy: 965.85 kWh
